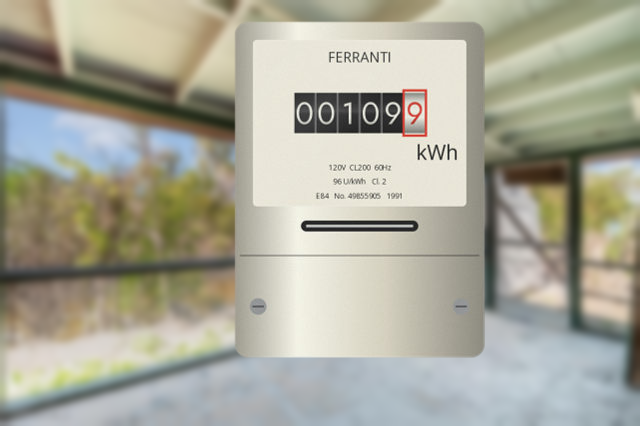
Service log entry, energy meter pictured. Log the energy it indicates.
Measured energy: 109.9 kWh
